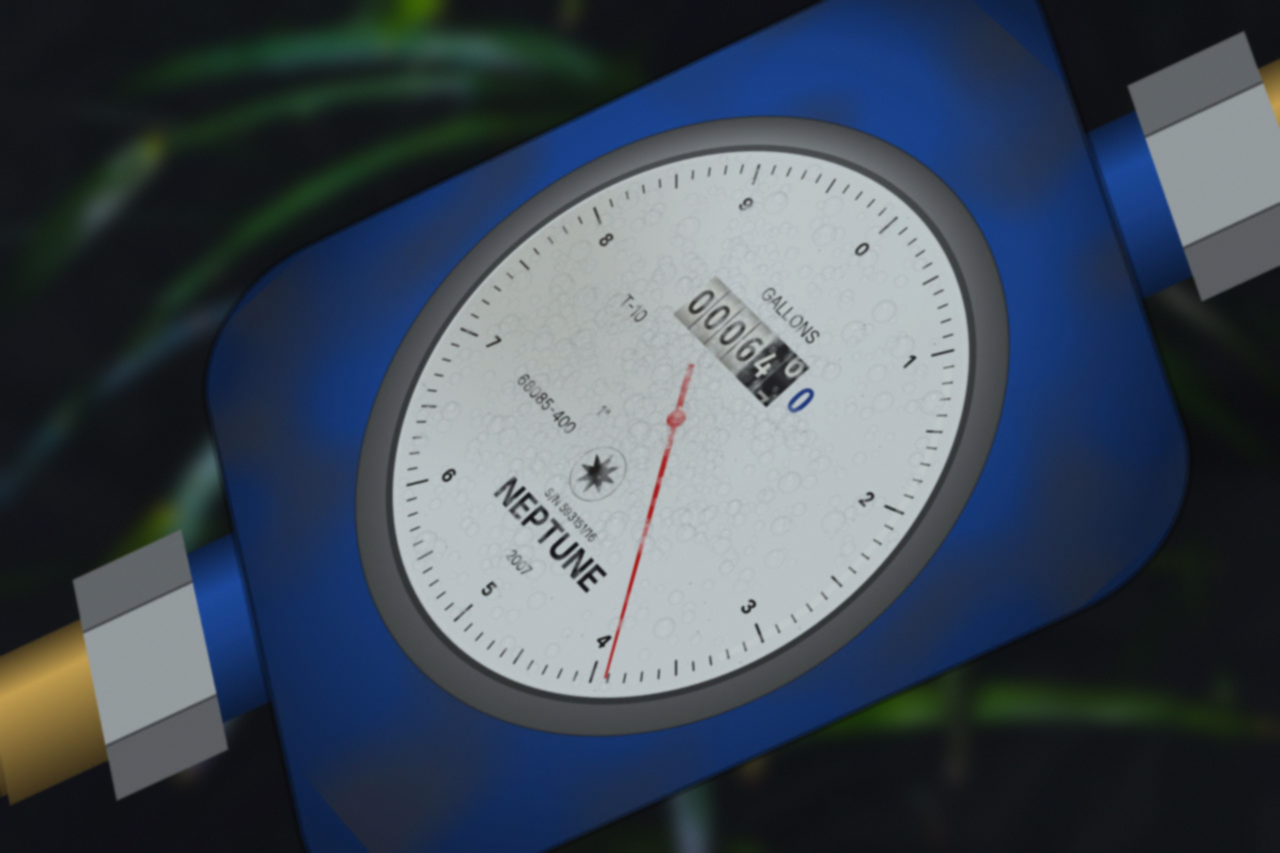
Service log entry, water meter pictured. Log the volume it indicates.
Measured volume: 6463.9 gal
